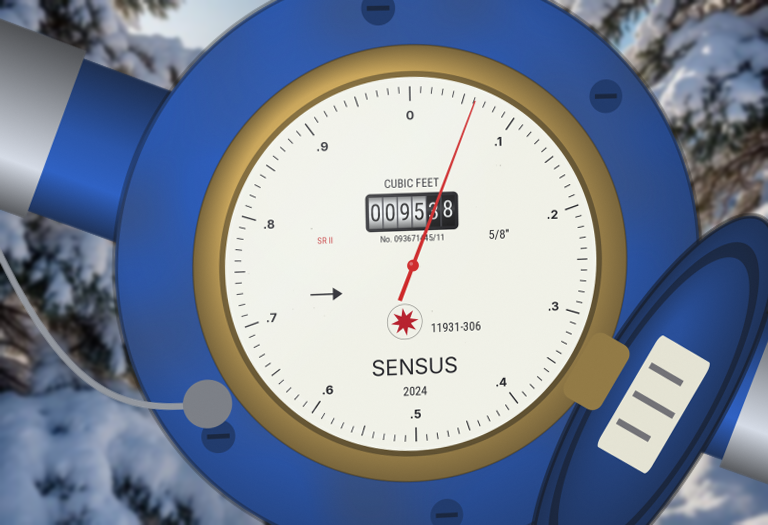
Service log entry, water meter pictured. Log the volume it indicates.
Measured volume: 9538.06 ft³
